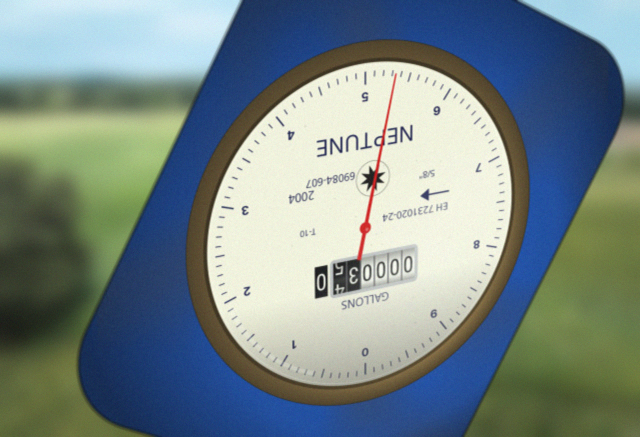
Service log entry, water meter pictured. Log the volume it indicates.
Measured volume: 345.3 gal
